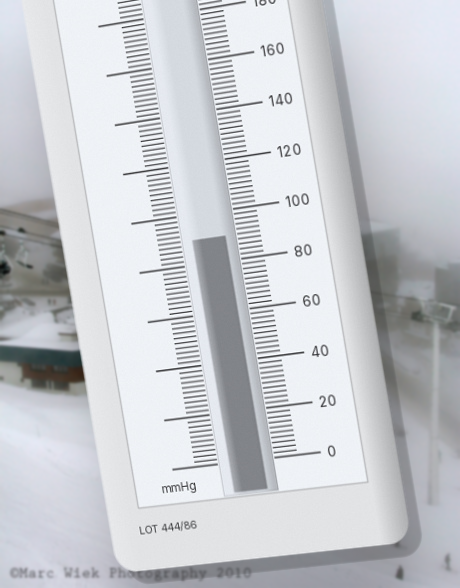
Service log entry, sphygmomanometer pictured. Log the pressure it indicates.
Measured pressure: 90 mmHg
